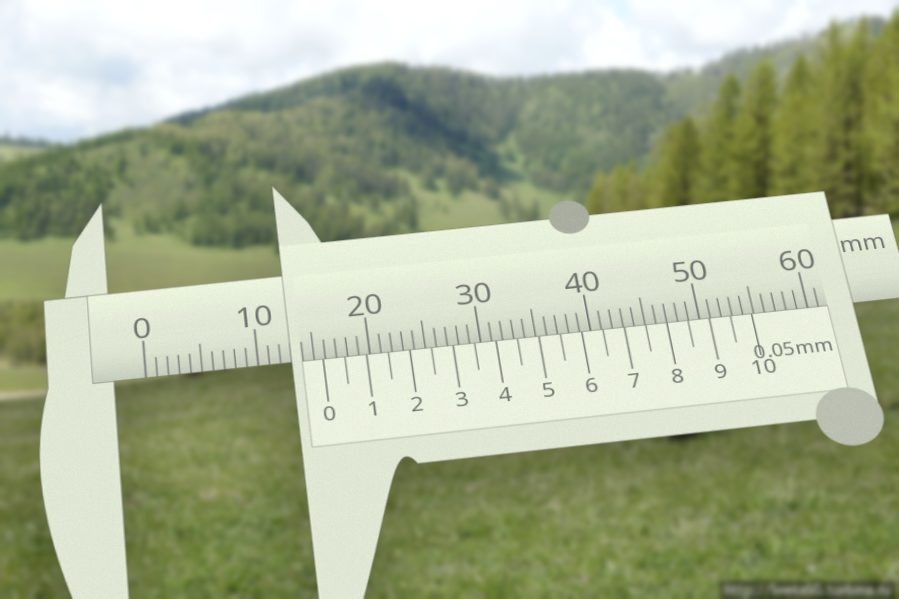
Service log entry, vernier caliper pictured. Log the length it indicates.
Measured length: 15.8 mm
